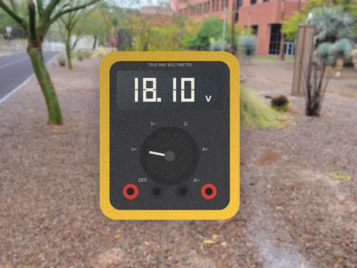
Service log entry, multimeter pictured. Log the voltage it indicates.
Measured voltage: 18.10 V
